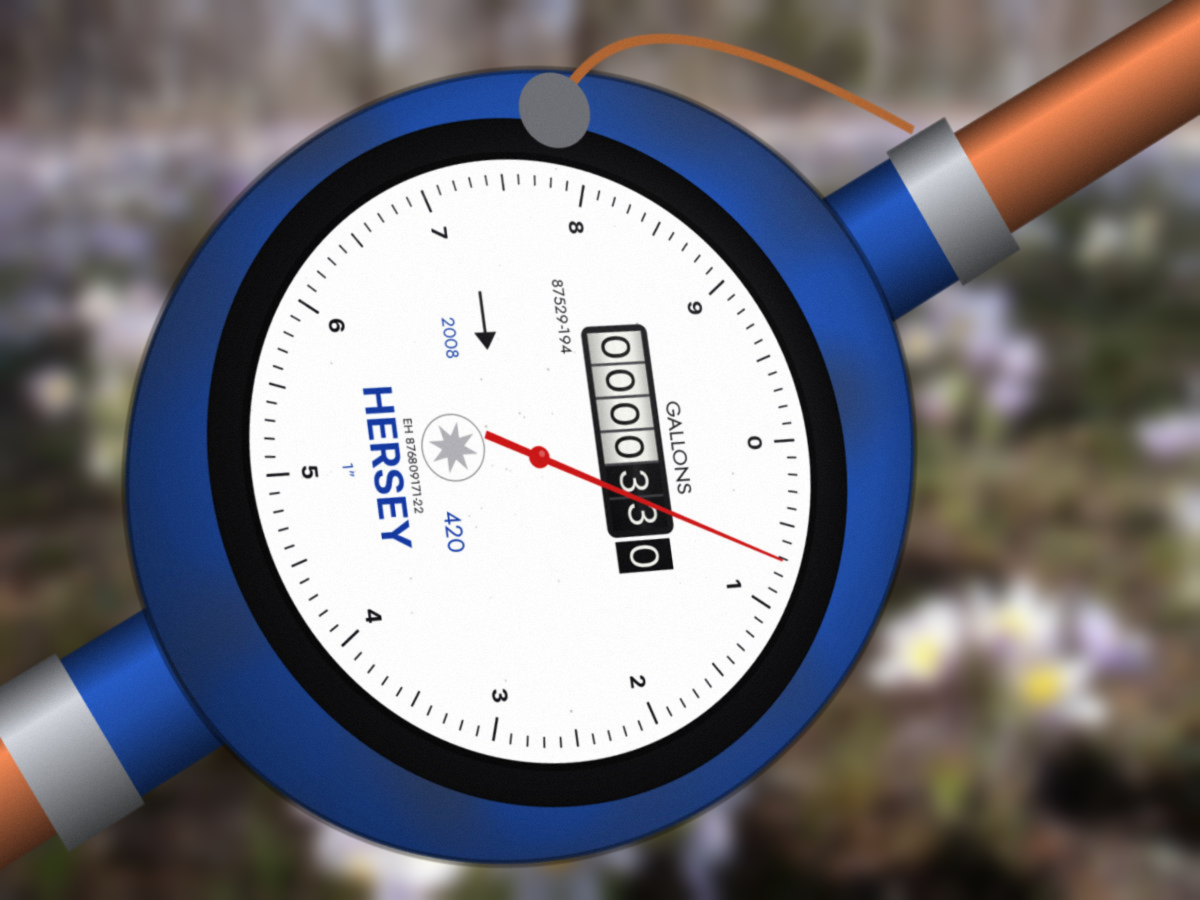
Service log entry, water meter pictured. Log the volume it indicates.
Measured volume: 330.7 gal
